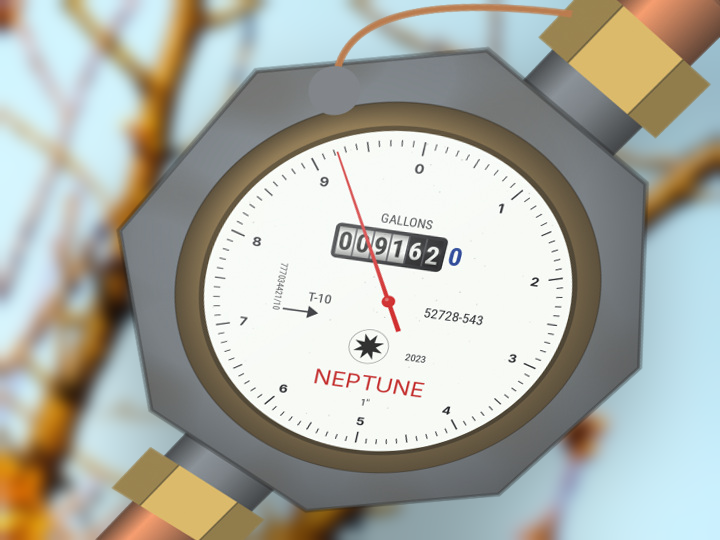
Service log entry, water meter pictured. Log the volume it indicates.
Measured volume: 91619.2 gal
